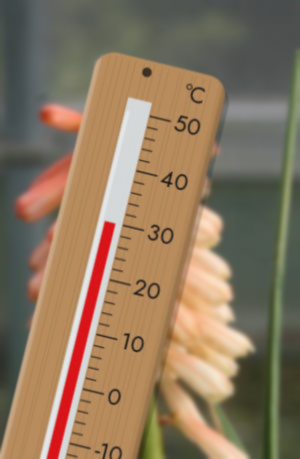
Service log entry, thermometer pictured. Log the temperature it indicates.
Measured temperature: 30 °C
